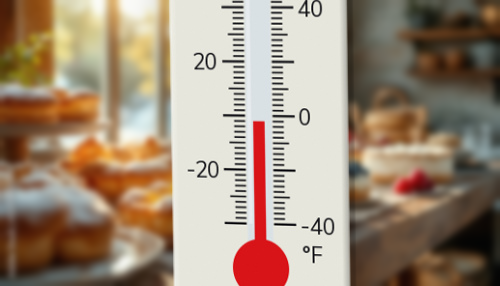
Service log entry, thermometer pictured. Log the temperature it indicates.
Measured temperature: -2 °F
